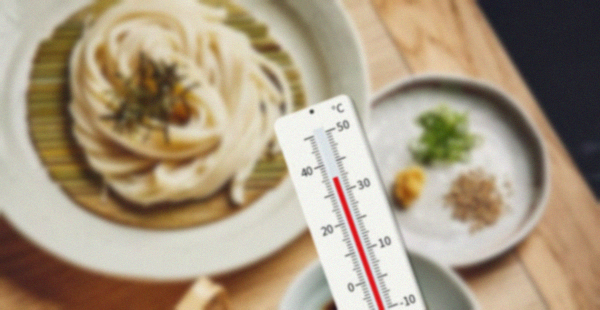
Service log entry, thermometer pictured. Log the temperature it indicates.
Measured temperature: 35 °C
